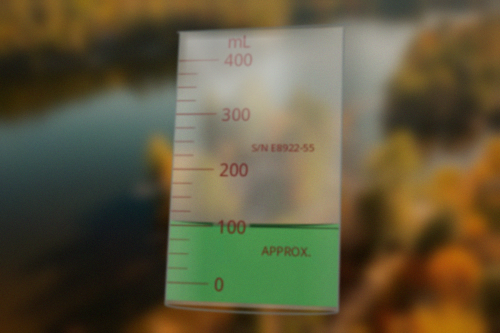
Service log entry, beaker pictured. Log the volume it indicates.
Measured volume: 100 mL
